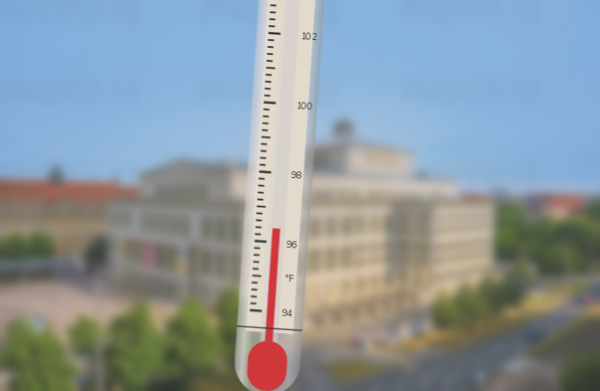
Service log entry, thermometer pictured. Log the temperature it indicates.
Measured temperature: 96.4 °F
